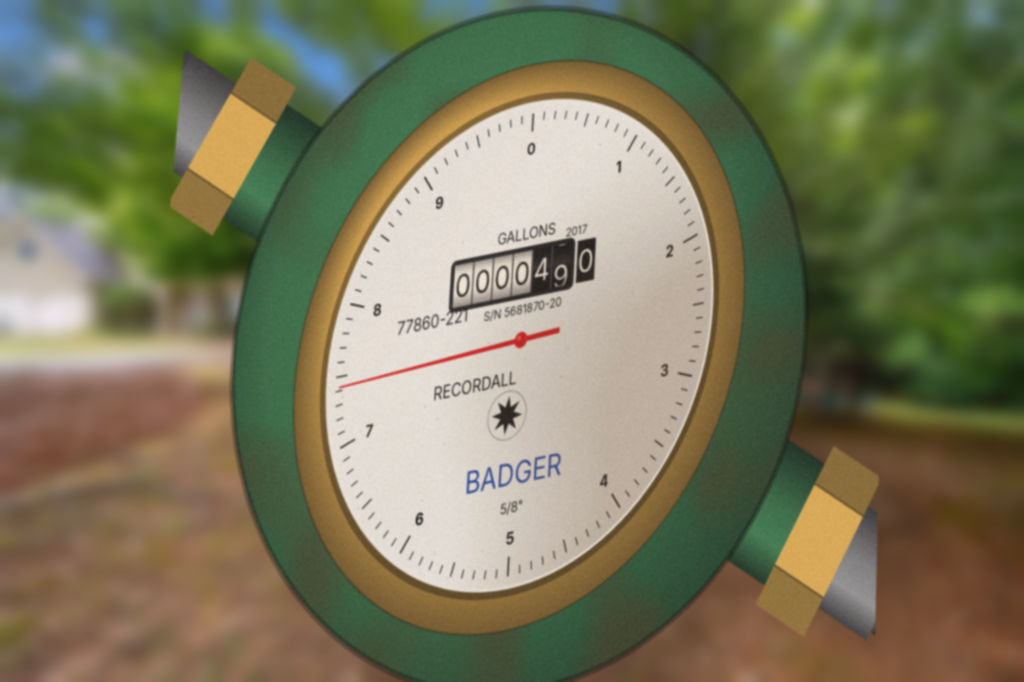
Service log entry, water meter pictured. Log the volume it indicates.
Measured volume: 487.4 gal
